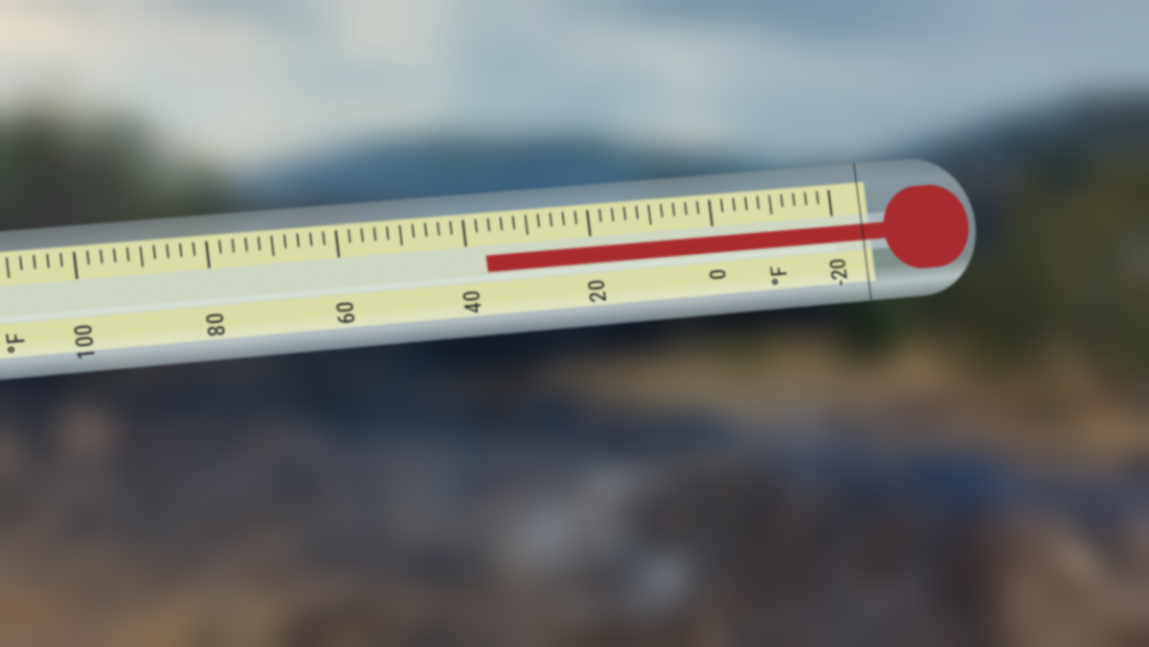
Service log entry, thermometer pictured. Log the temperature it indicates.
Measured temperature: 37 °F
